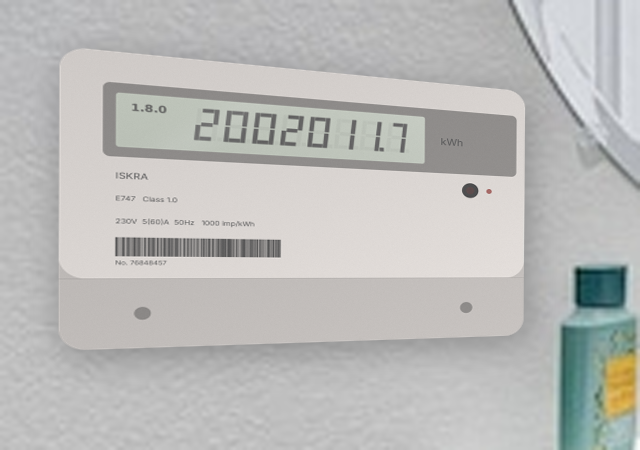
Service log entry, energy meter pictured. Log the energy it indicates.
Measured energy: 2002011.7 kWh
